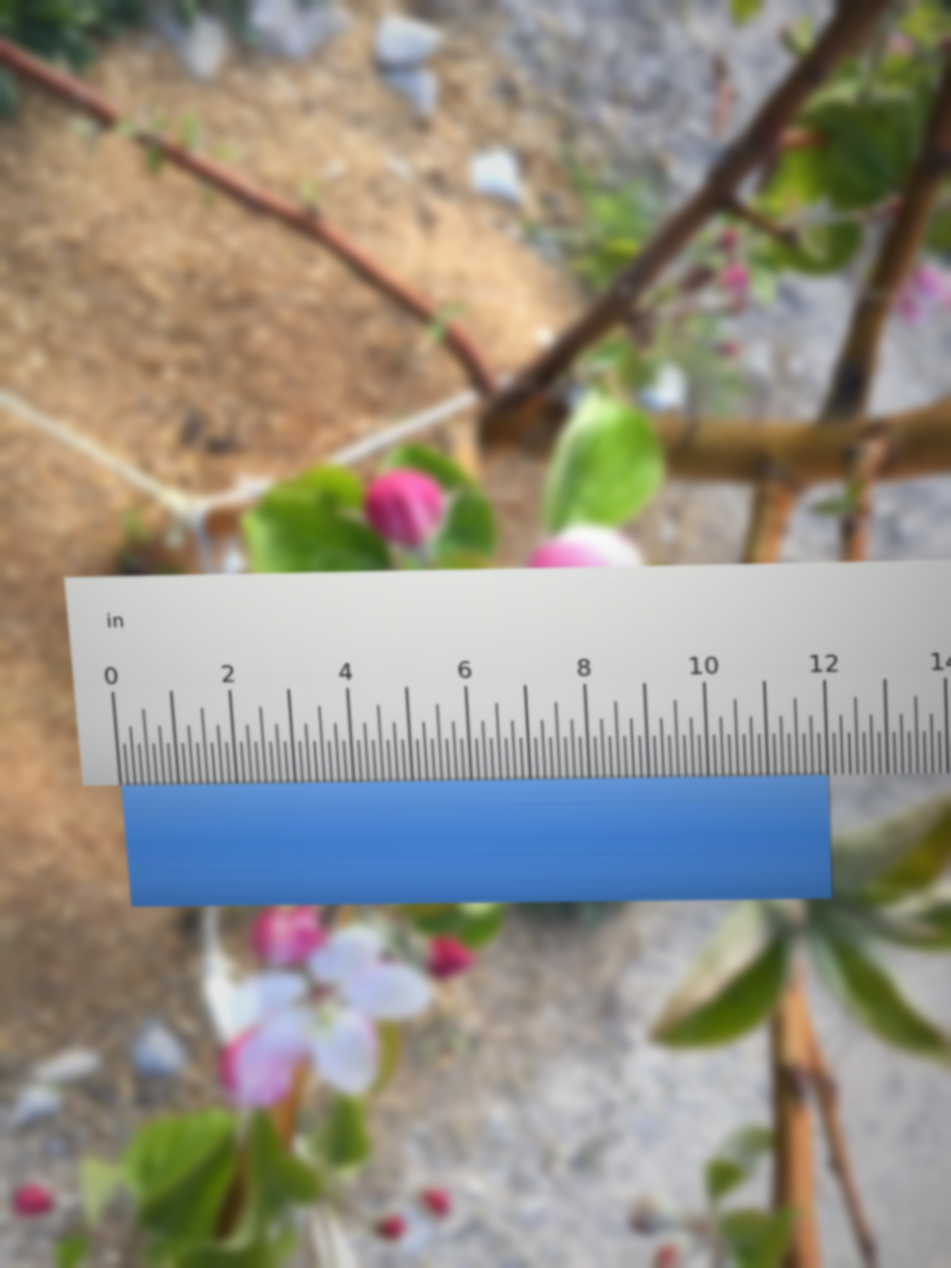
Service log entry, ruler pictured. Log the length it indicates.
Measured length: 12 in
